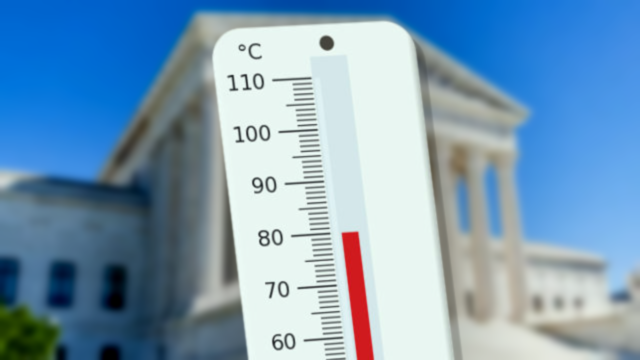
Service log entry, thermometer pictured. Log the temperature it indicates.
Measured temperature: 80 °C
